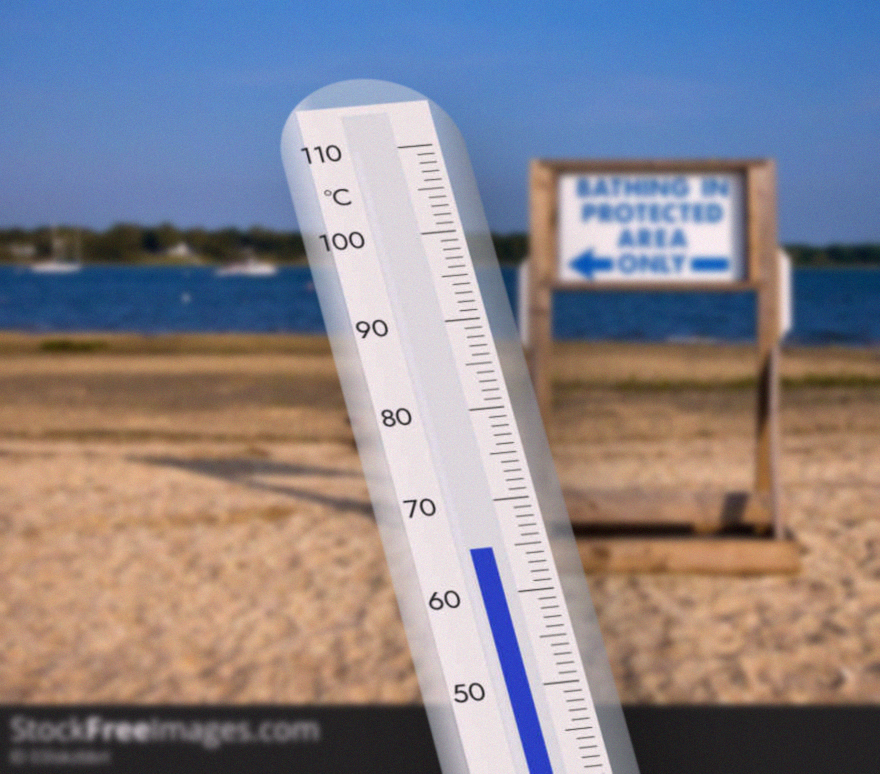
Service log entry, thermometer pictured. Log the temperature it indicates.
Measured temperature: 65 °C
